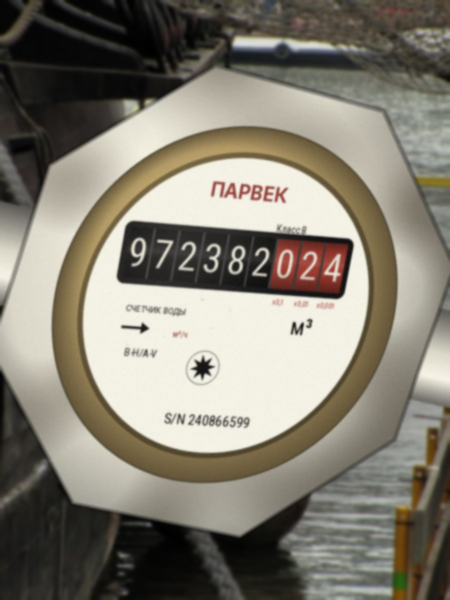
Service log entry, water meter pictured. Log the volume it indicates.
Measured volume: 972382.024 m³
